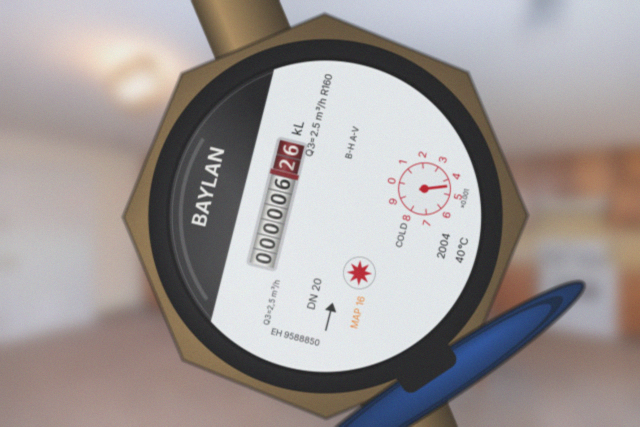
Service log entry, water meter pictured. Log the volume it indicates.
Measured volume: 6.264 kL
